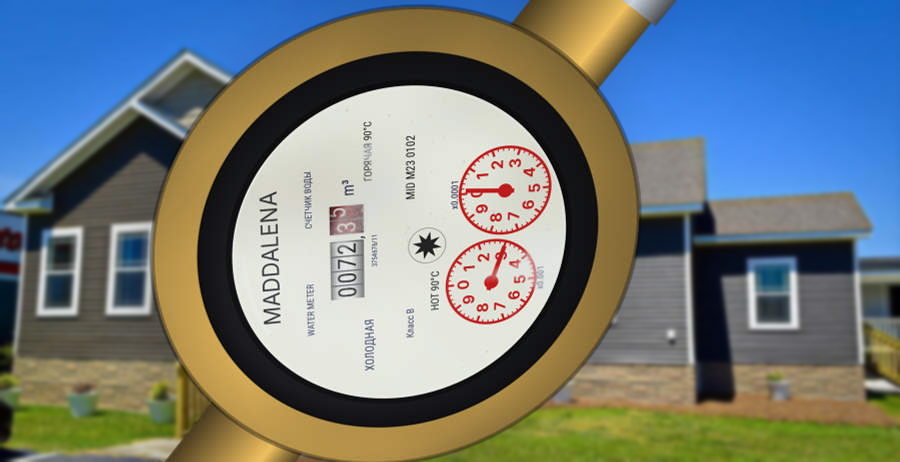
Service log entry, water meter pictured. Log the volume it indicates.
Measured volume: 72.3530 m³
